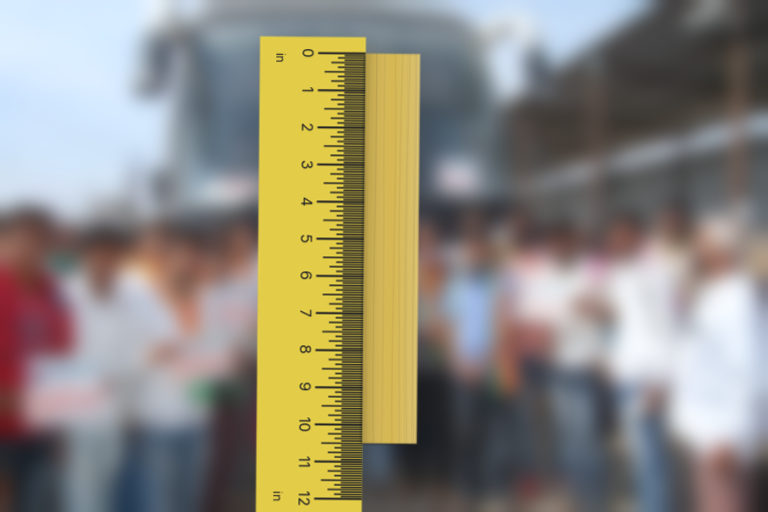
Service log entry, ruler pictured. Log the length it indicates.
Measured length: 10.5 in
